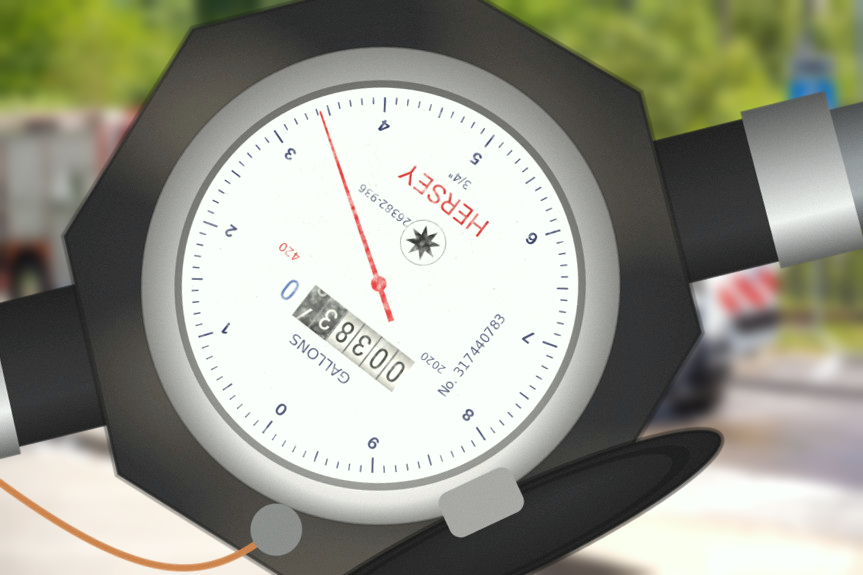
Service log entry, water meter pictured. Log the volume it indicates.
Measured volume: 38373.4 gal
